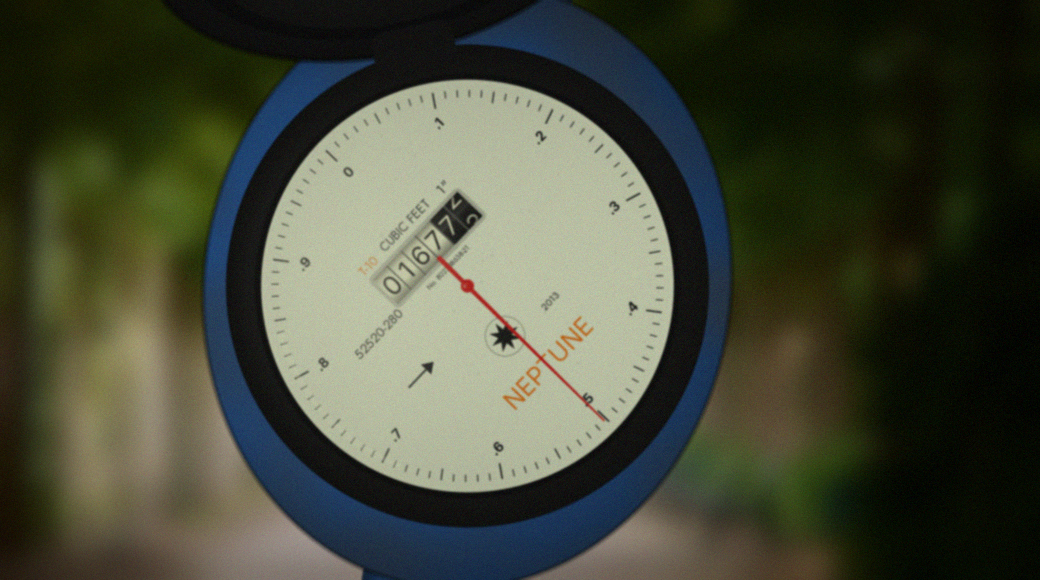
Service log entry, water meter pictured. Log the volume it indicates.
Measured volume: 16772.50 ft³
